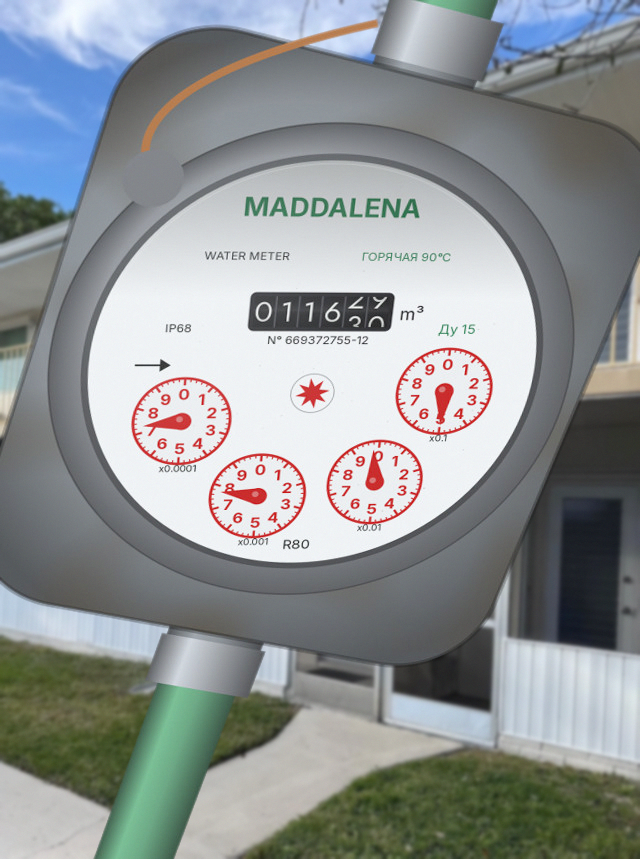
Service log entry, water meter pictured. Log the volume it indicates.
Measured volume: 11629.4977 m³
